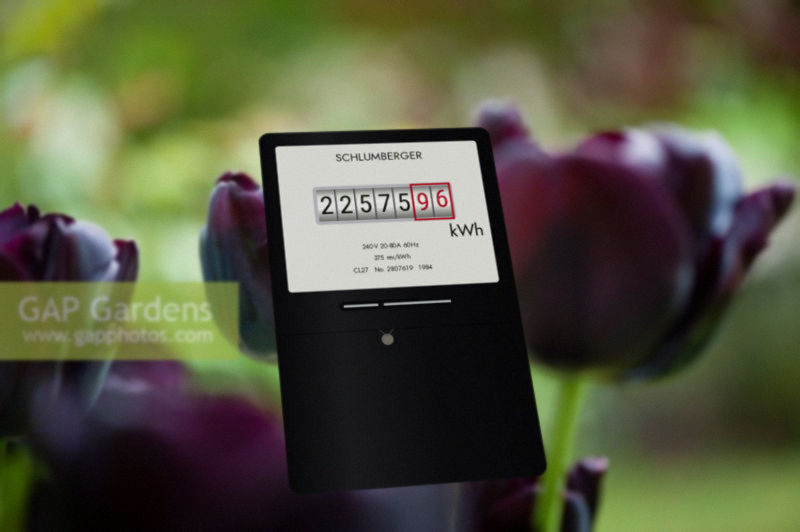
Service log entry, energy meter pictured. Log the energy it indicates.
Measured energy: 22575.96 kWh
